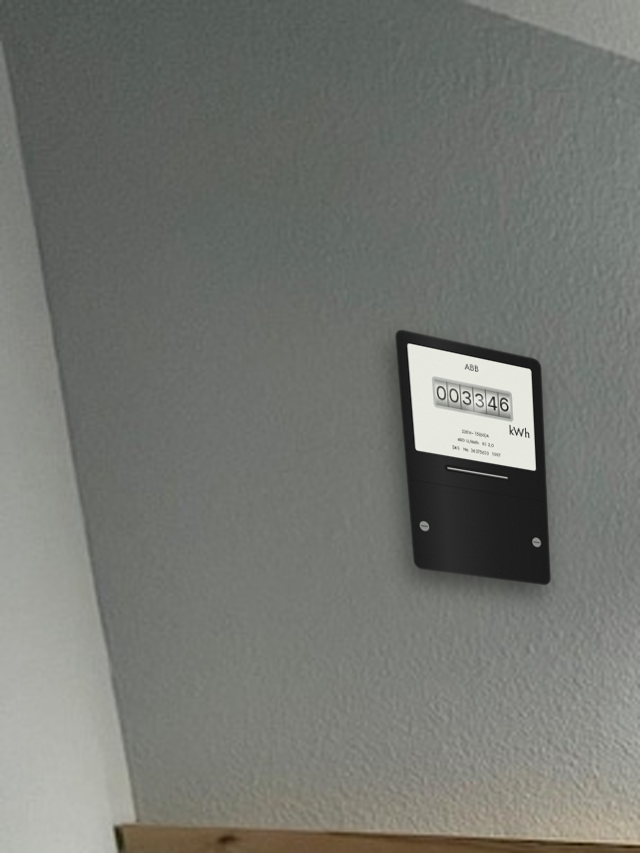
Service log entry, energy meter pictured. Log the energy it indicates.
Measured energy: 3346 kWh
